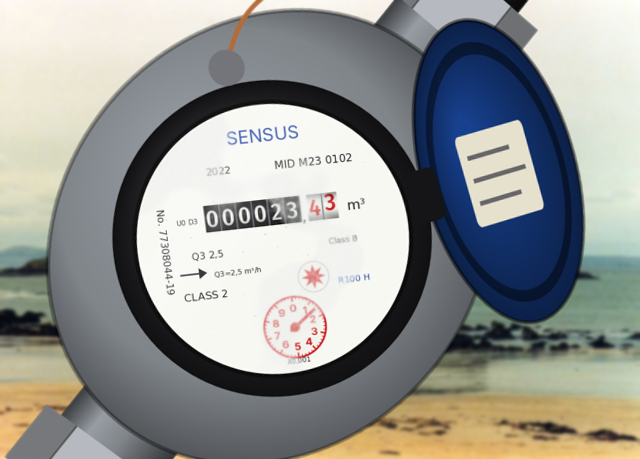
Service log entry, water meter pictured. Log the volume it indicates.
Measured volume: 23.431 m³
